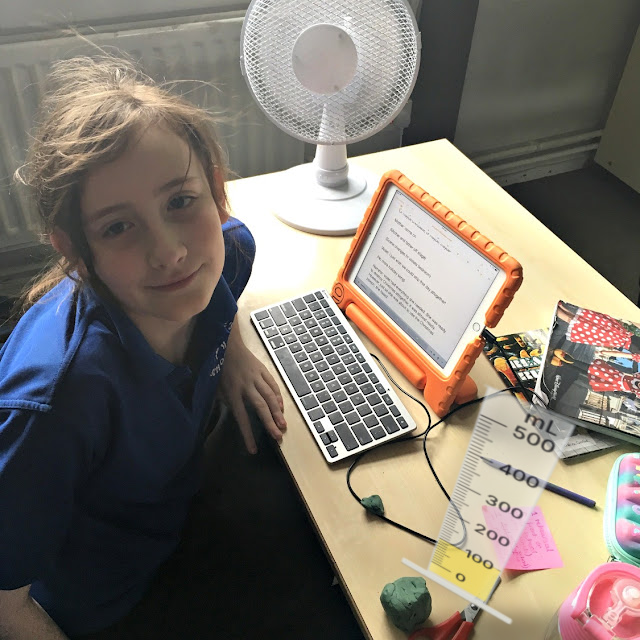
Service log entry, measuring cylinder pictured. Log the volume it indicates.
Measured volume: 100 mL
